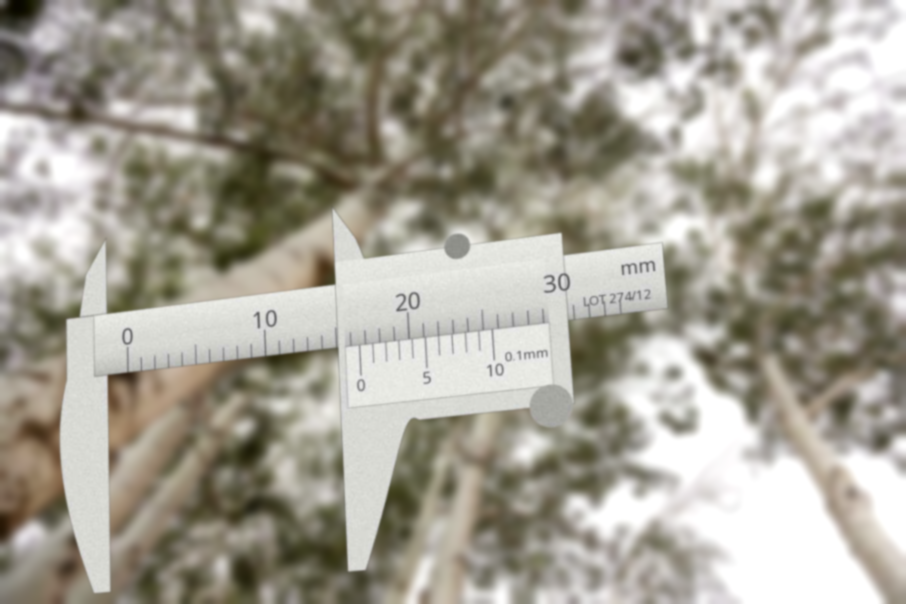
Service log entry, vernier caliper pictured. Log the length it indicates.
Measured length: 16.6 mm
